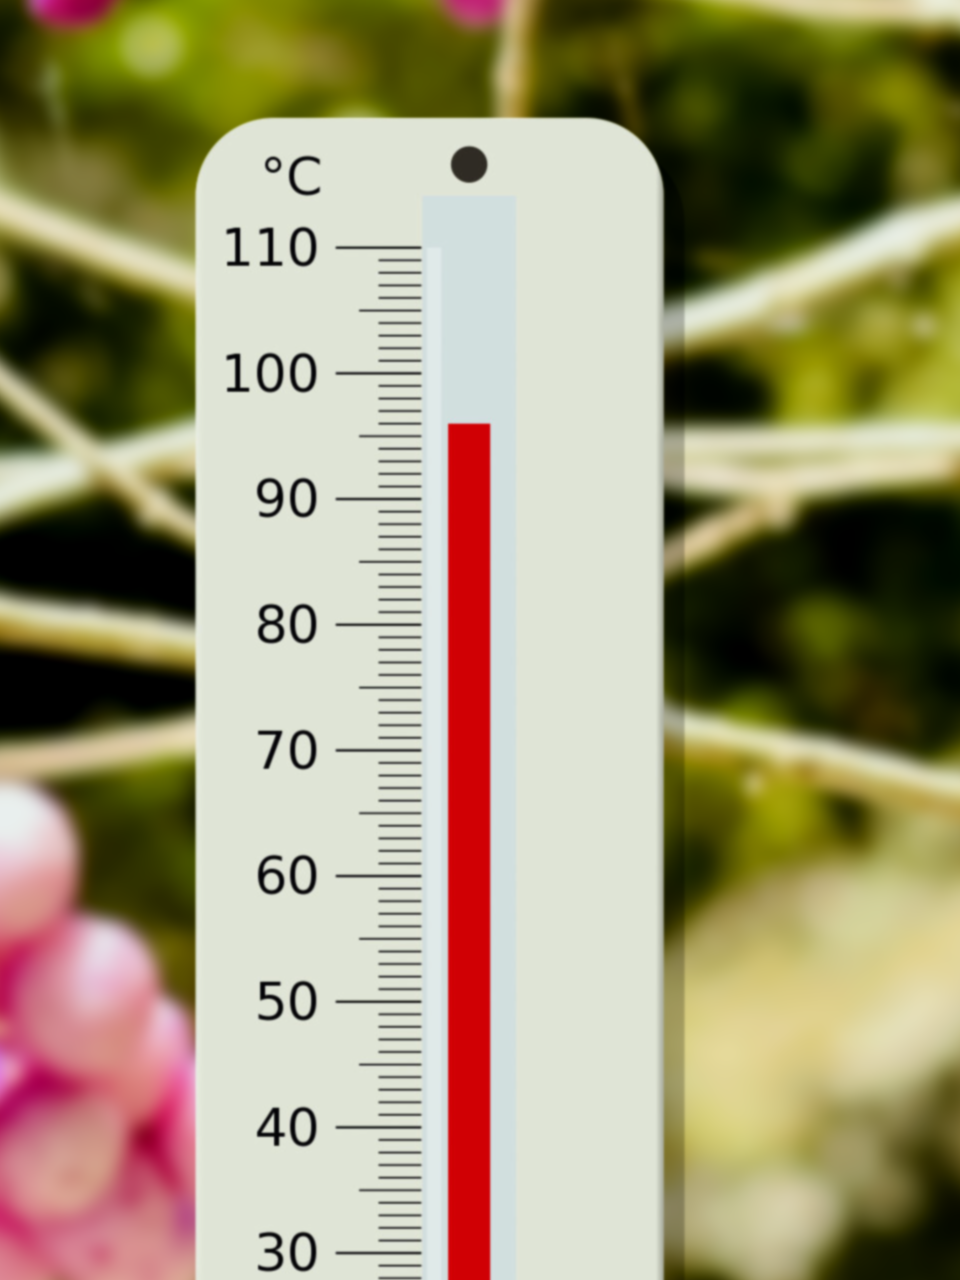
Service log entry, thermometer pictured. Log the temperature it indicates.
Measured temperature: 96 °C
